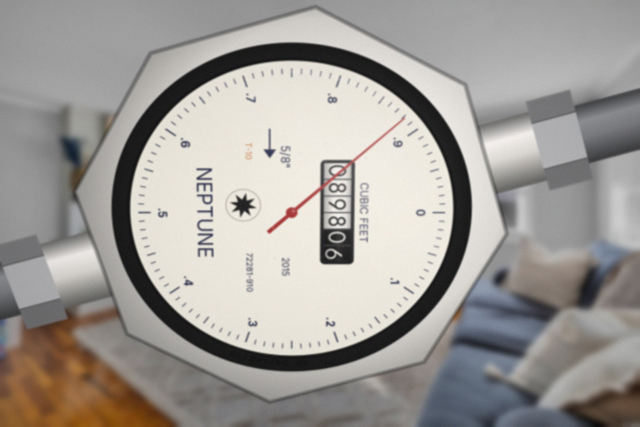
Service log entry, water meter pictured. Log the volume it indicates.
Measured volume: 89805.88 ft³
